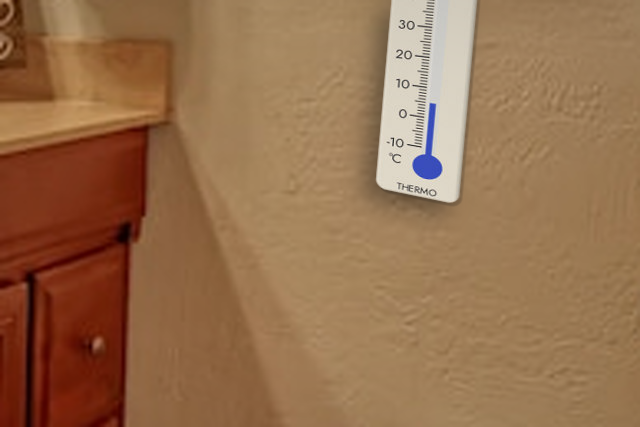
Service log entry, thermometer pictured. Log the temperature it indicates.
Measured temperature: 5 °C
